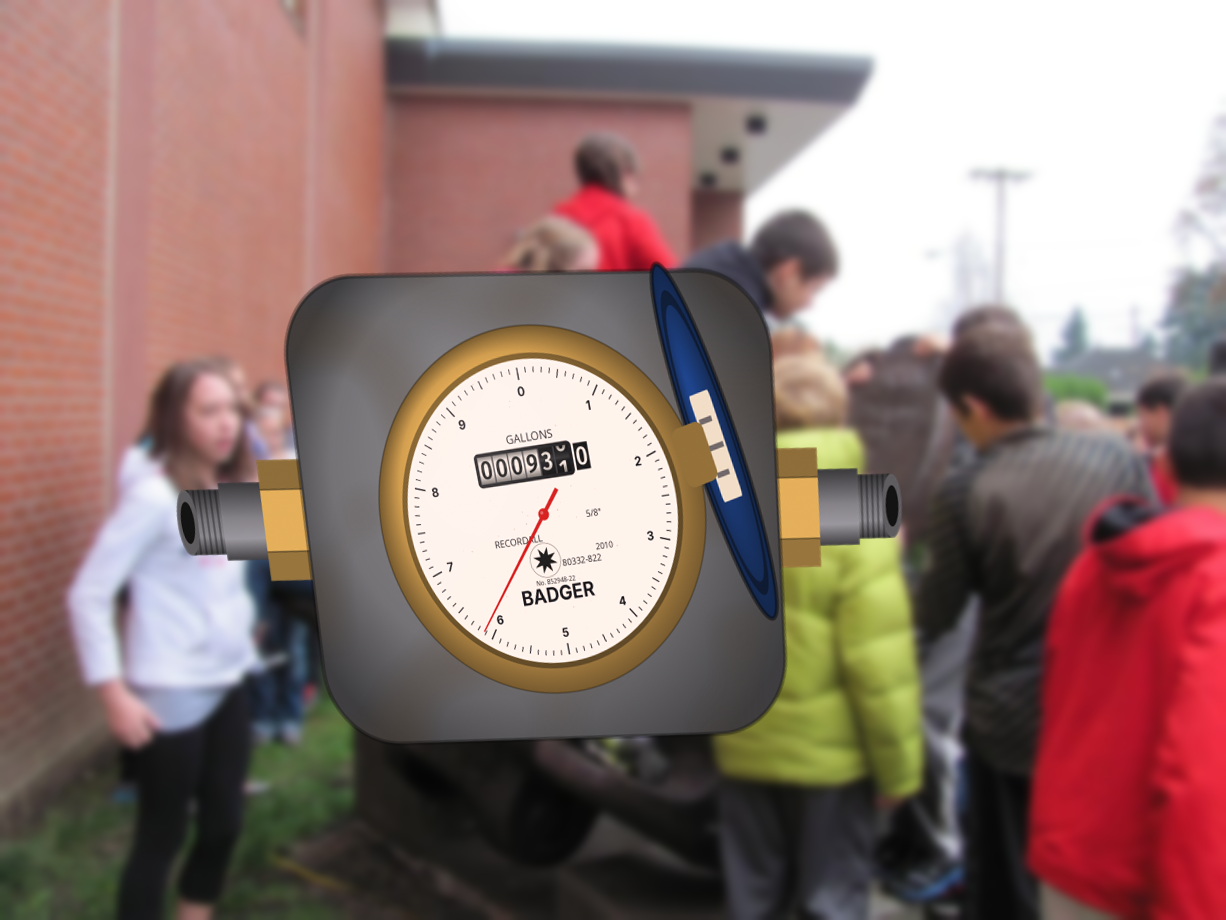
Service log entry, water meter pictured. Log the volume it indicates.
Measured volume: 9306.1 gal
